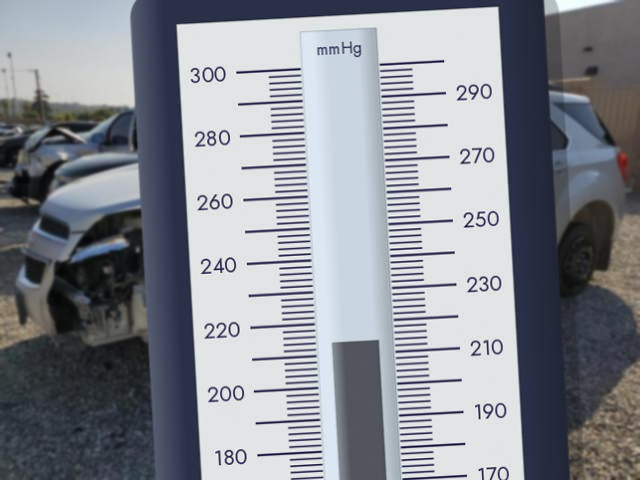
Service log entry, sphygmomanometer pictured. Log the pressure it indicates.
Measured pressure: 214 mmHg
